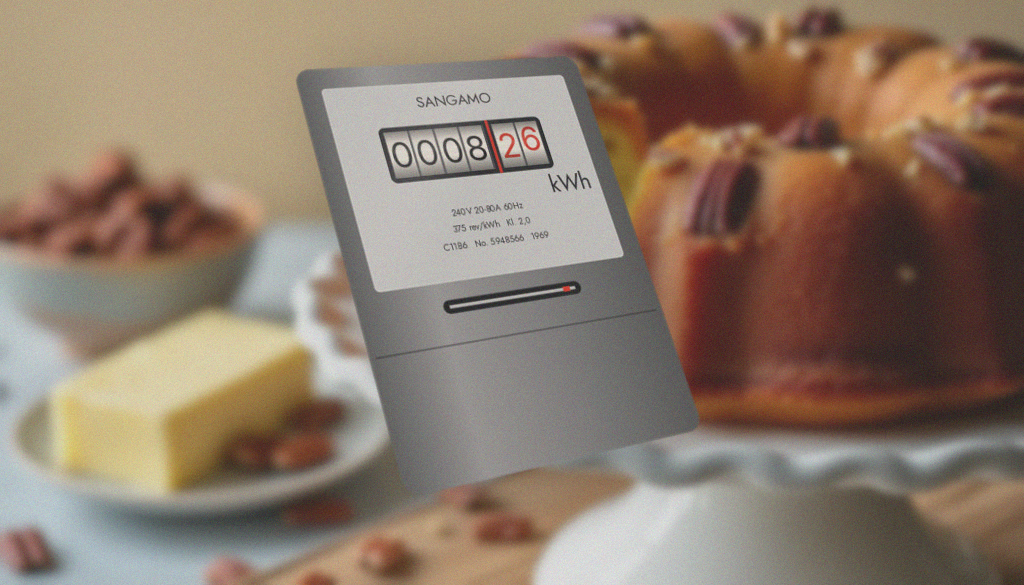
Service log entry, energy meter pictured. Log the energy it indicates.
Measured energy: 8.26 kWh
